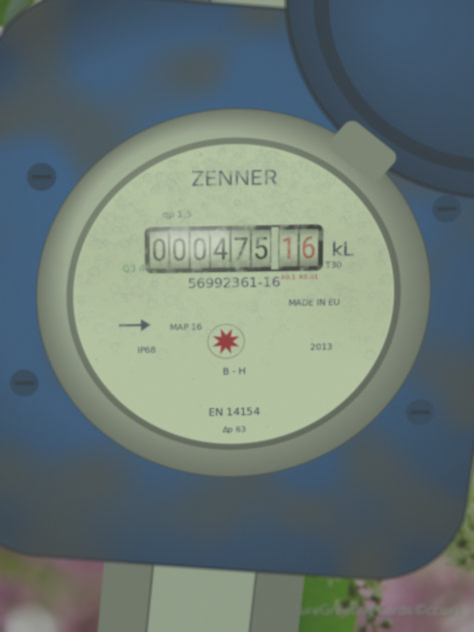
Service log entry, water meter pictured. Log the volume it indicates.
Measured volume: 475.16 kL
